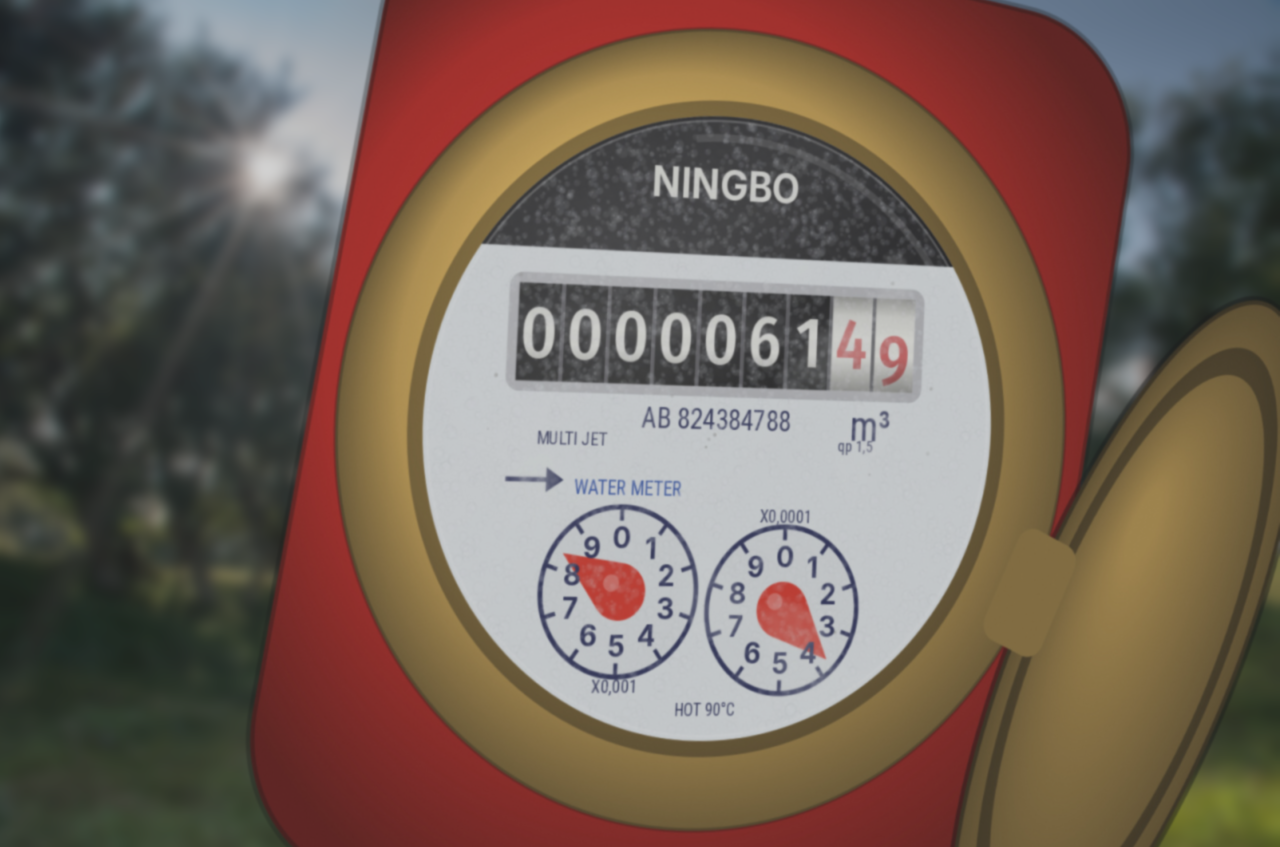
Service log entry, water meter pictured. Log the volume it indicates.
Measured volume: 61.4883 m³
